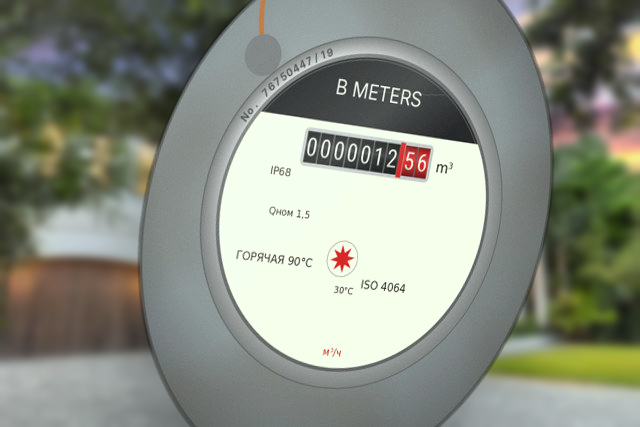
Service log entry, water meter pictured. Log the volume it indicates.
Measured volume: 12.56 m³
